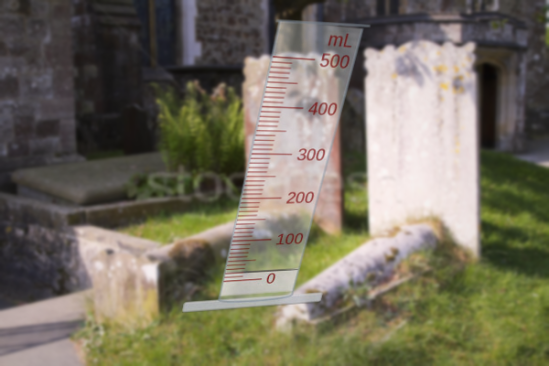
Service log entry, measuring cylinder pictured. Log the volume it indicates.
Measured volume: 20 mL
